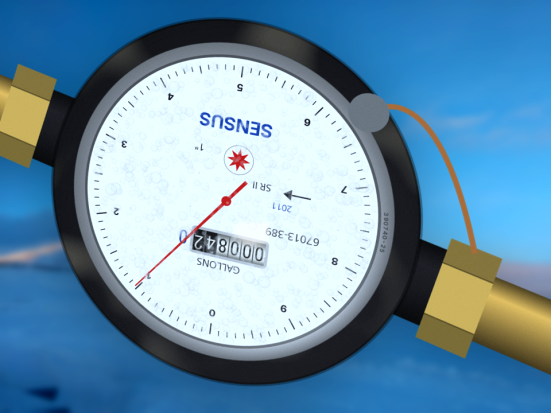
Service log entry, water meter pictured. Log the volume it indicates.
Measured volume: 8421.0 gal
